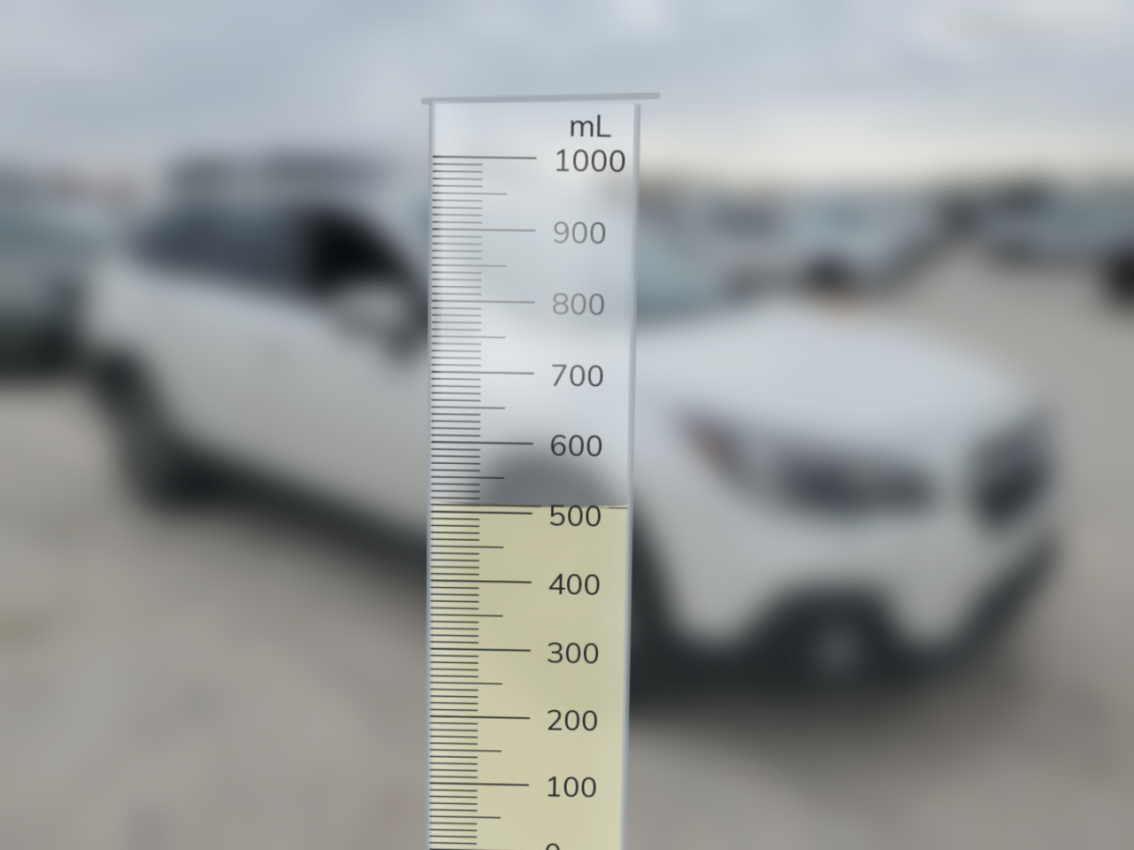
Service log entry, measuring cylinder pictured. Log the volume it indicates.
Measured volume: 510 mL
